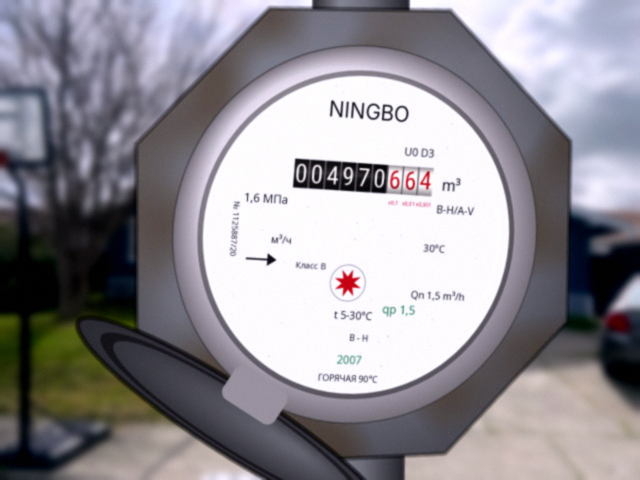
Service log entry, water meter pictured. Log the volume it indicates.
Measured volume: 4970.664 m³
